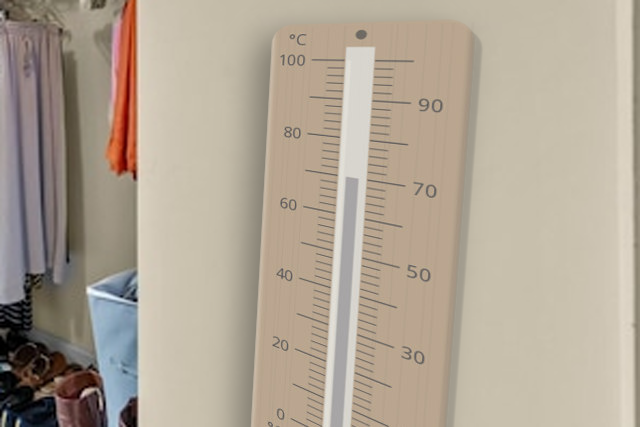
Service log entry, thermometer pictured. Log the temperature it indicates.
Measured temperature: 70 °C
